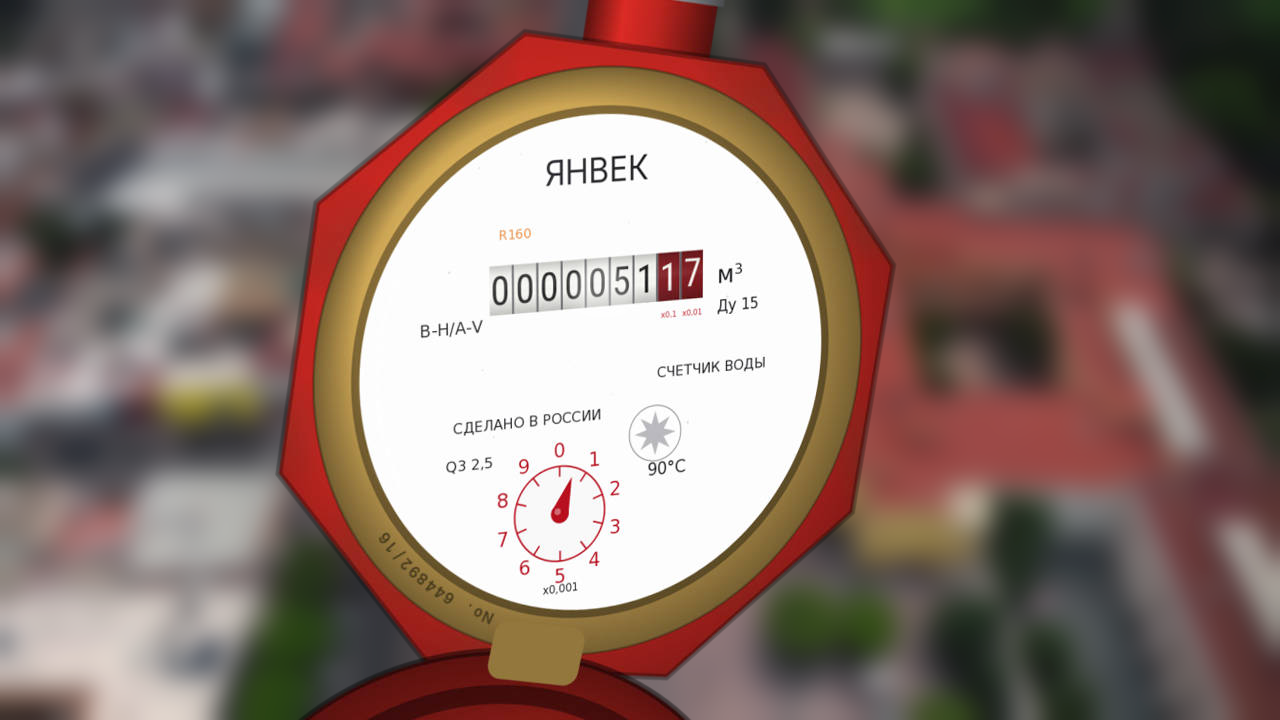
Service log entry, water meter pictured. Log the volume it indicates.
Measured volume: 51.170 m³
